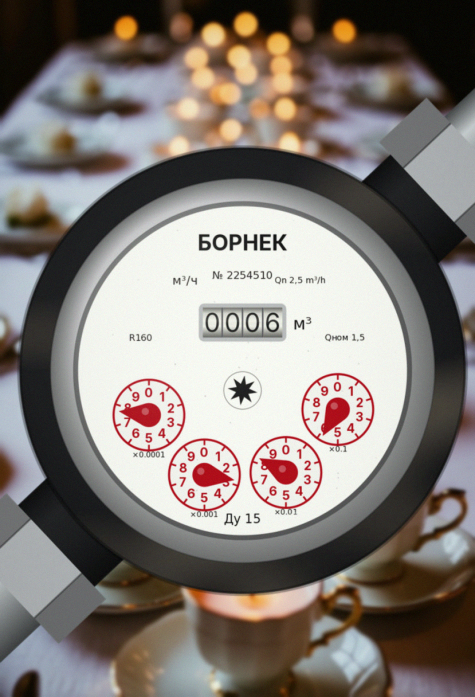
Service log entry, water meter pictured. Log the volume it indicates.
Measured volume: 6.5827 m³
